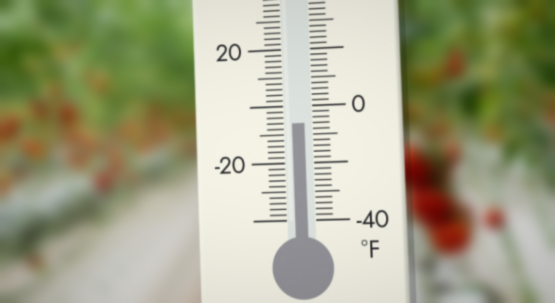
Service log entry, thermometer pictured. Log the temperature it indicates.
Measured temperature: -6 °F
